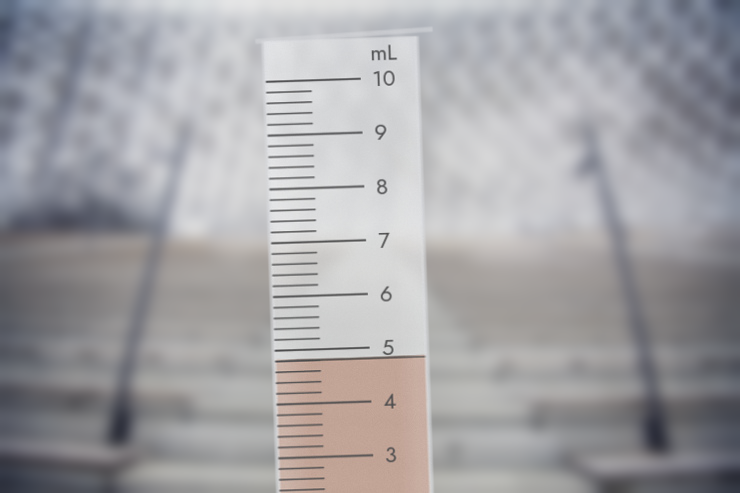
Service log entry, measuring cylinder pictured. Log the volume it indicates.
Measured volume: 4.8 mL
